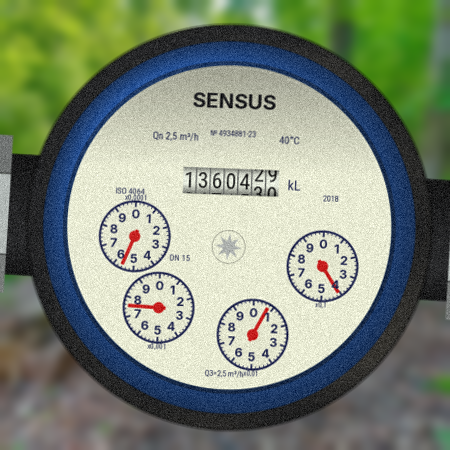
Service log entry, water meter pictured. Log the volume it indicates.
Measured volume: 1360429.4075 kL
